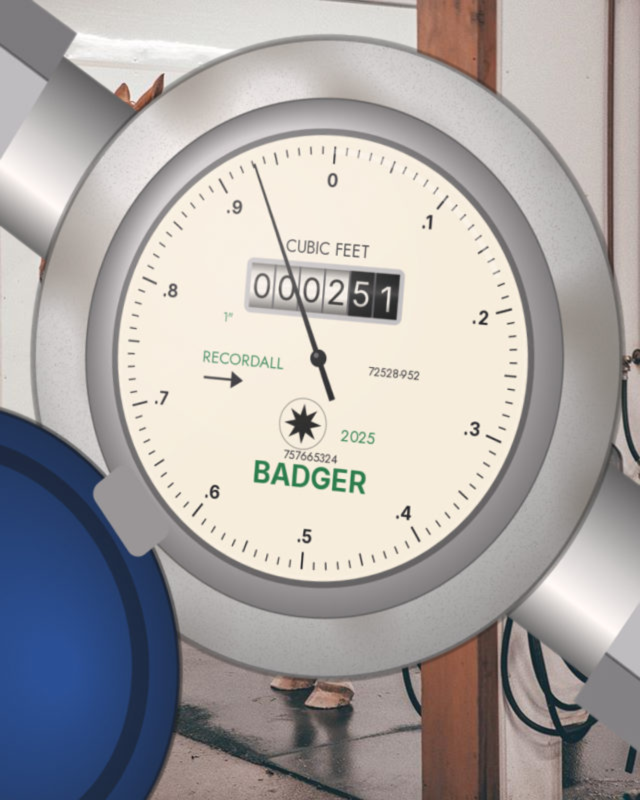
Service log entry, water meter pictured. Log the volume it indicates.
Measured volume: 250.93 ft³
